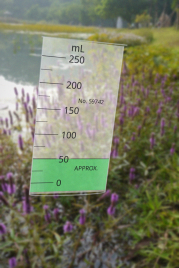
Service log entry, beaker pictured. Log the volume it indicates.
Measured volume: 50 mL
